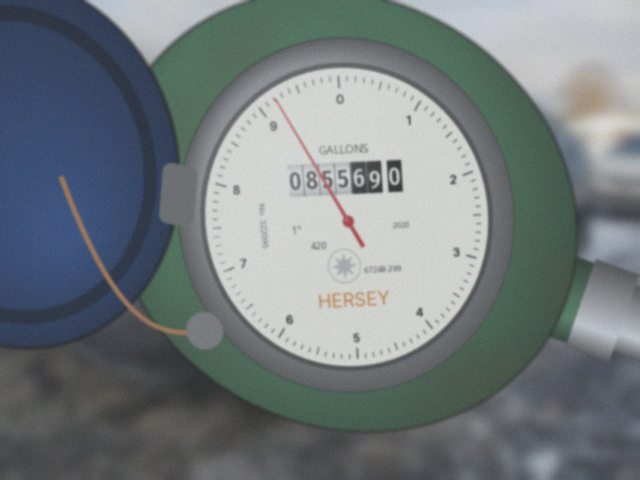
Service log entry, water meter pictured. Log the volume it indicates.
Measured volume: 855689.2 gal
